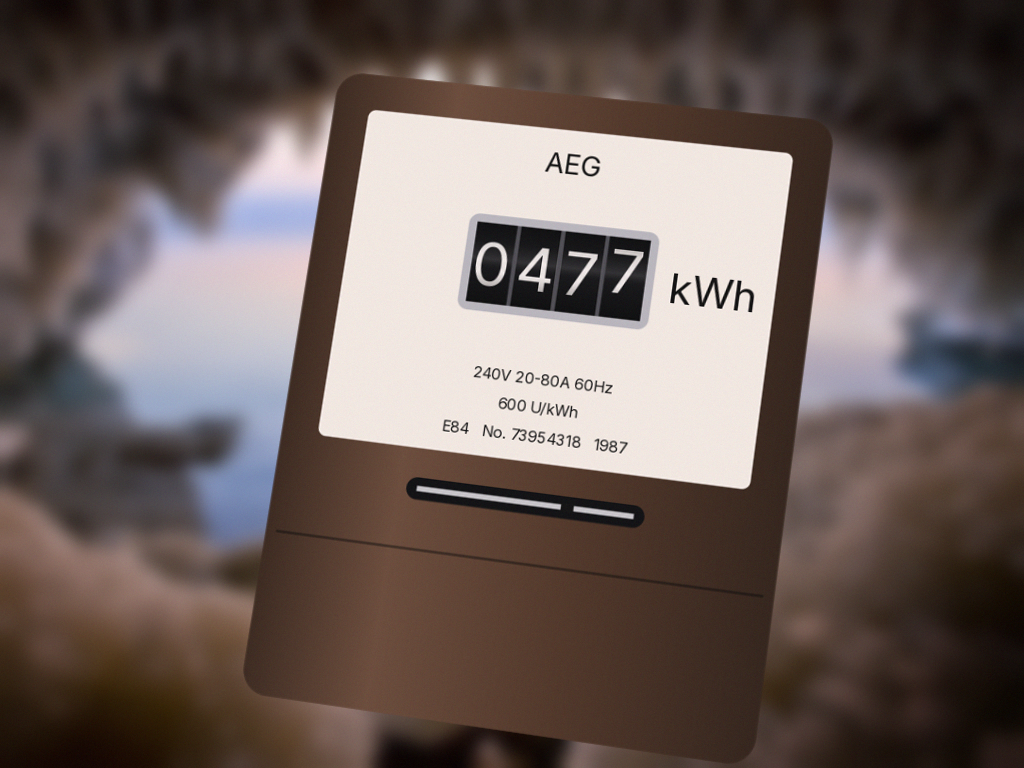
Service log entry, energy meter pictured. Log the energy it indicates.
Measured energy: 477 kWh
